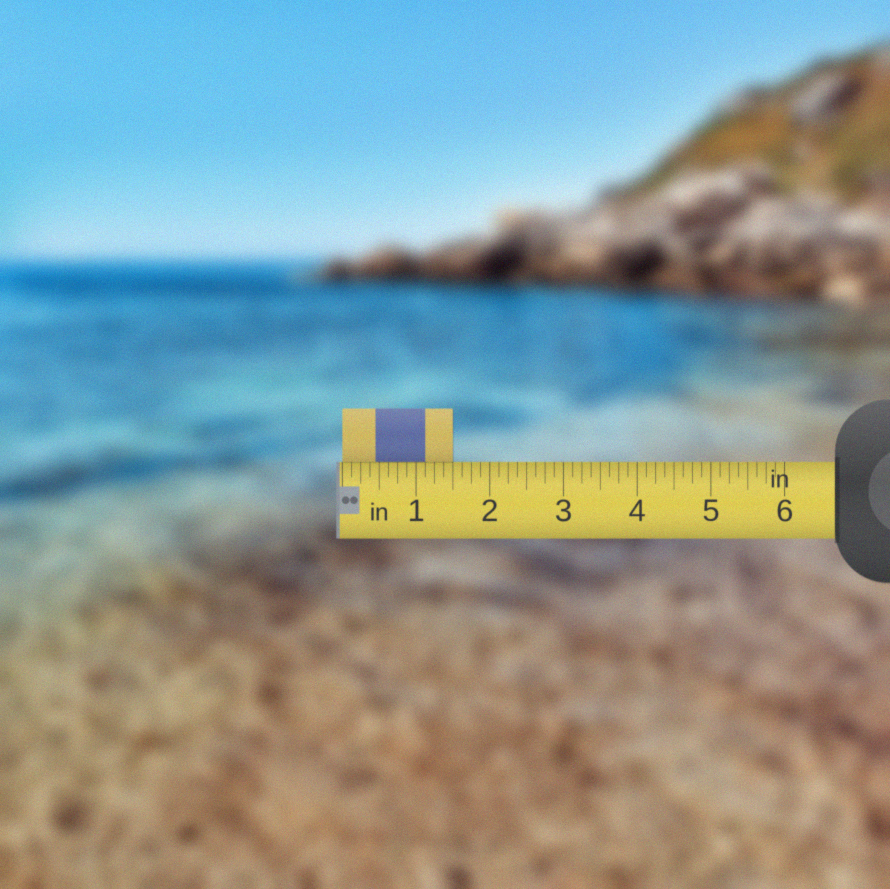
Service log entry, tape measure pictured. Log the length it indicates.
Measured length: 1.5 in
